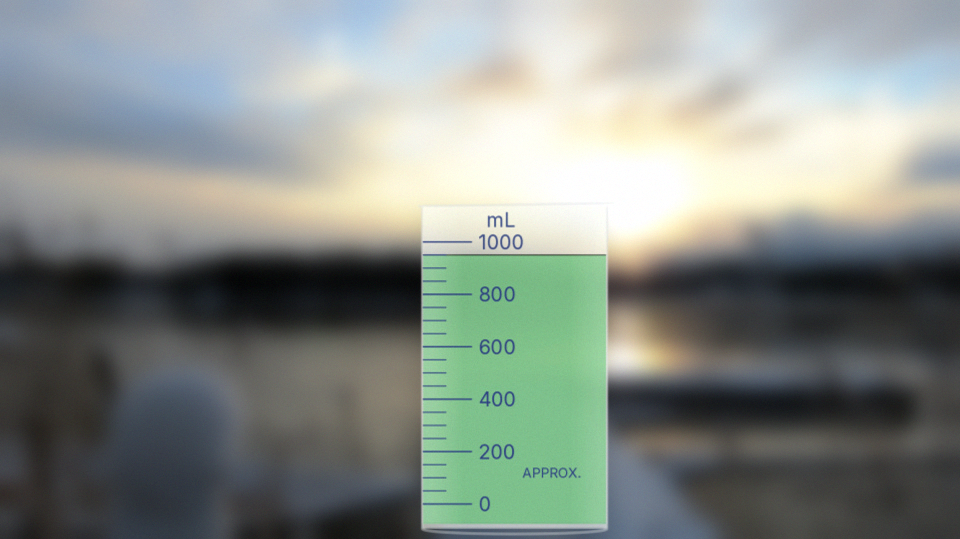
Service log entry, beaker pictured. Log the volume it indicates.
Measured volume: 950 mL
